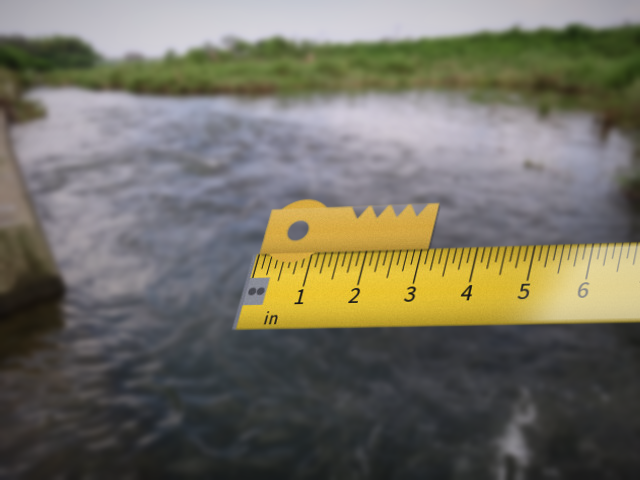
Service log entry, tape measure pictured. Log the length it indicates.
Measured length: 3.125 in
